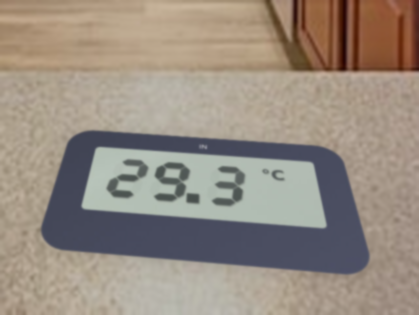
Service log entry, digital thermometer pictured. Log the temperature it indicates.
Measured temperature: 29.3 °C
